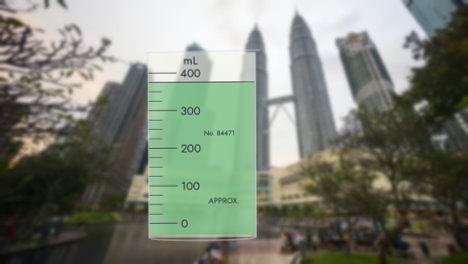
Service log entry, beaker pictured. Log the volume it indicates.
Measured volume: 375 mL
